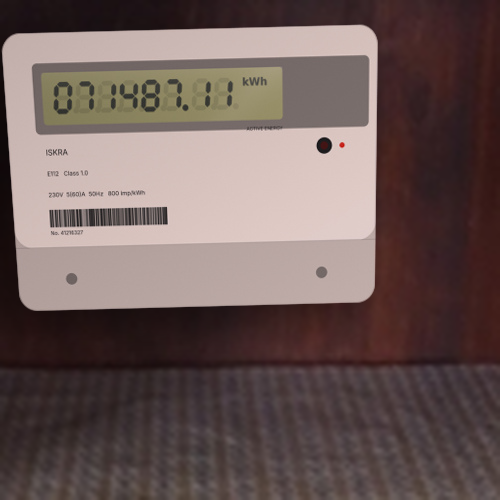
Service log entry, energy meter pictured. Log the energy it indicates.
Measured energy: 71487.11 kWh
